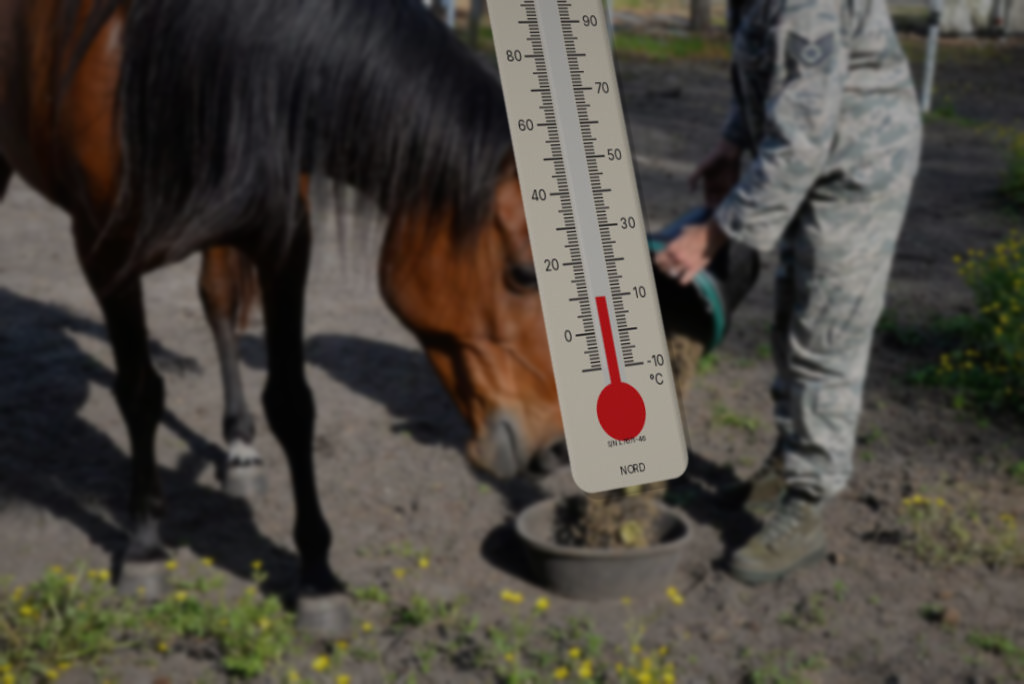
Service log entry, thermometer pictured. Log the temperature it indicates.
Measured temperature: 10 °C
